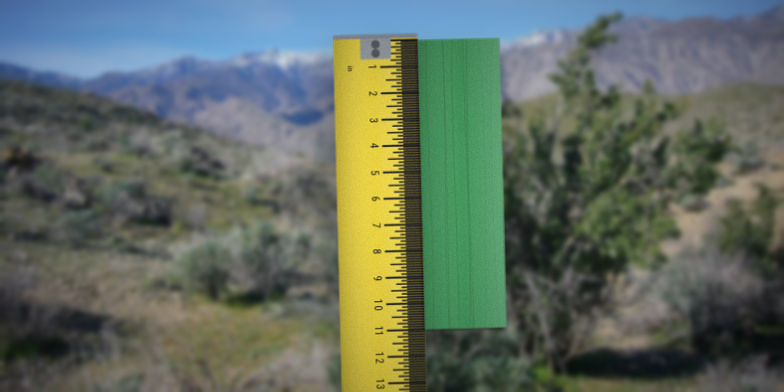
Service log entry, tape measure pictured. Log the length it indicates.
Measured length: 11 in
